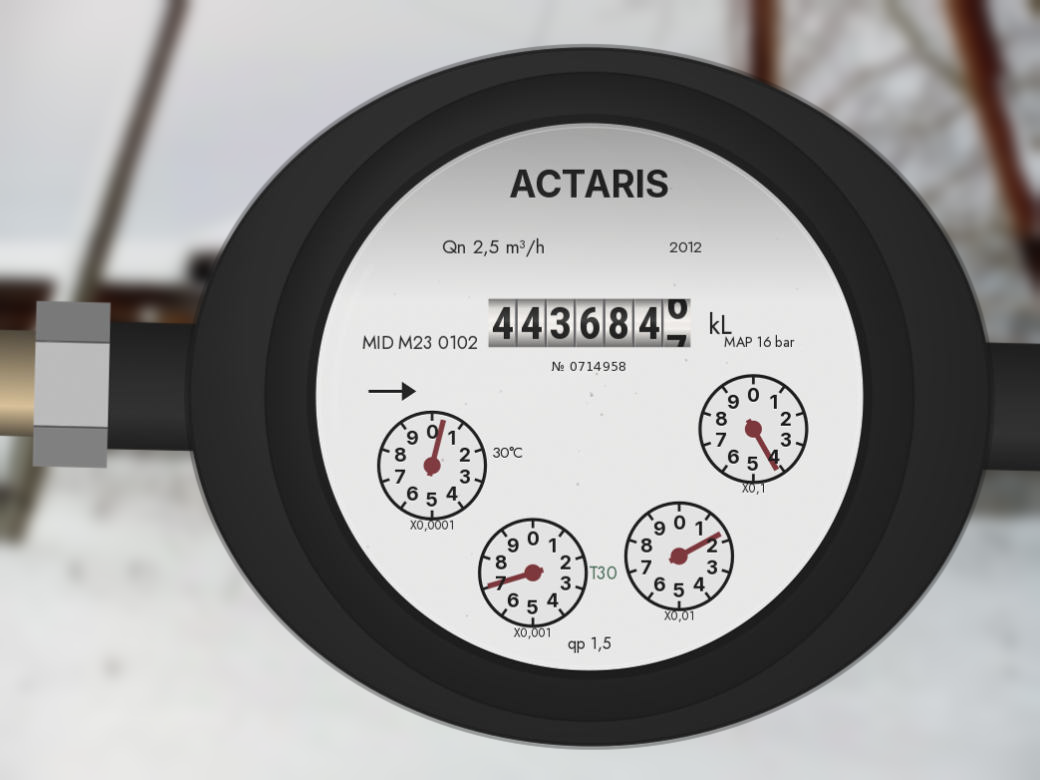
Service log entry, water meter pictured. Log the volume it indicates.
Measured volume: 4436846.4170 kL
